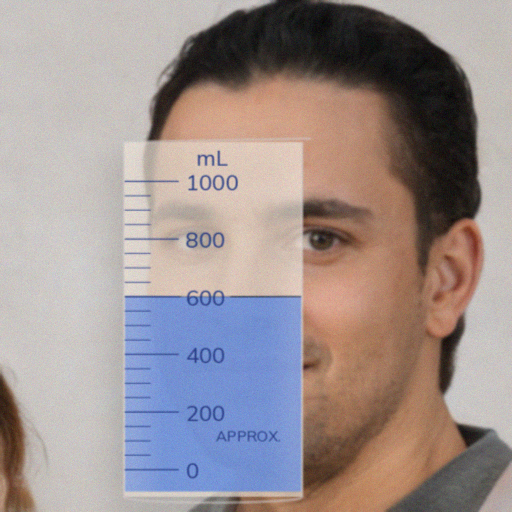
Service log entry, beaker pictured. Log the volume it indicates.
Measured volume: 600 mL
